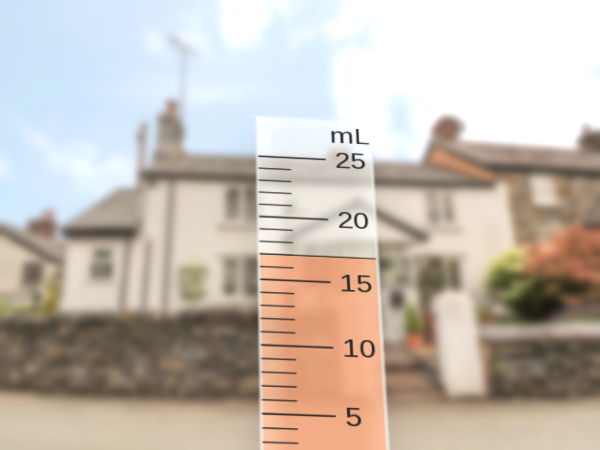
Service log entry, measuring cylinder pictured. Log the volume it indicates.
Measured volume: 17 mL
